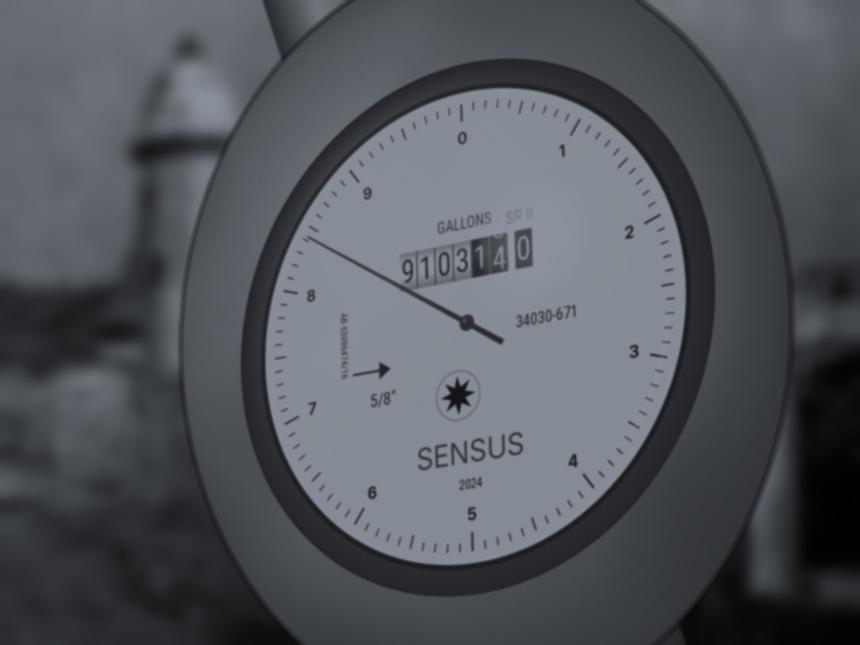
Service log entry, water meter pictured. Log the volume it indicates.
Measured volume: 9103138.4 gal
